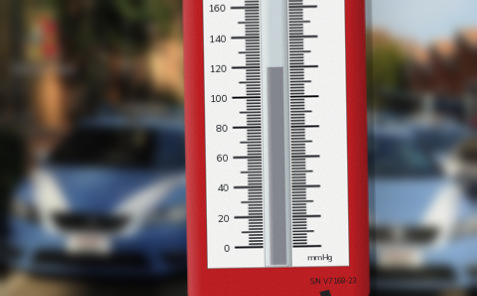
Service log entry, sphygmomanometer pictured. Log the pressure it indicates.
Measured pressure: 120 mmHg
